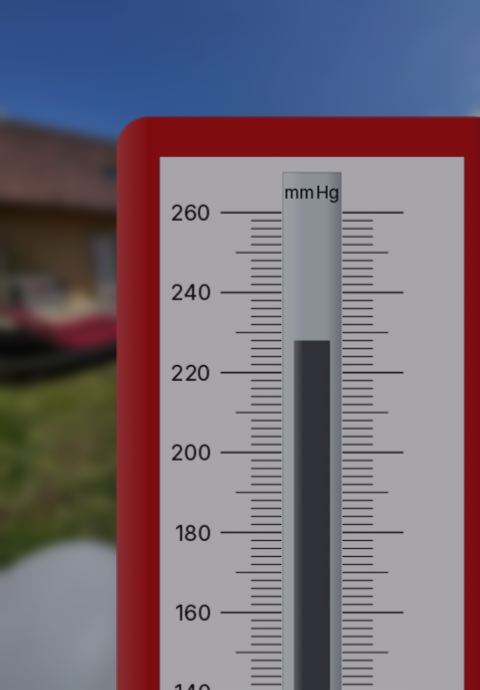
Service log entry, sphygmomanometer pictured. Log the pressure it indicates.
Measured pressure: 228 mmHg
